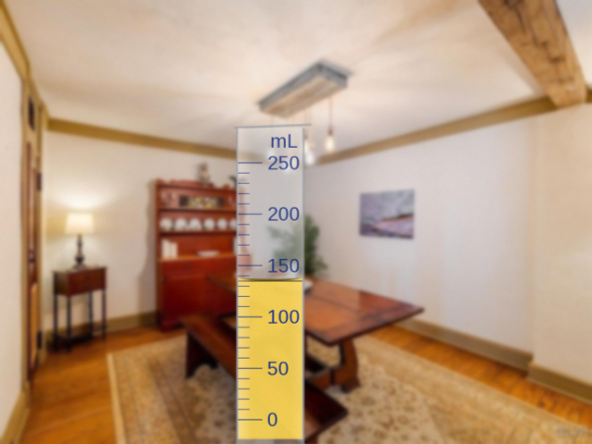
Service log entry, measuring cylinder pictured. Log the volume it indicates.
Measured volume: 135 mL
